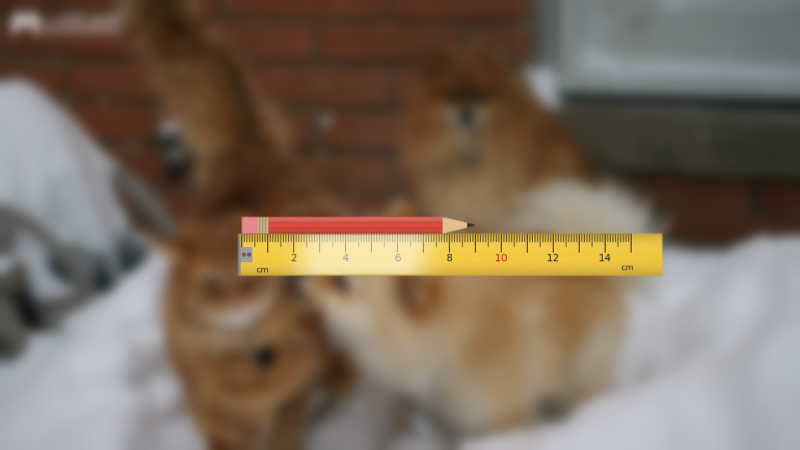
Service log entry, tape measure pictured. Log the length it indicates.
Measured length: 9 cm
